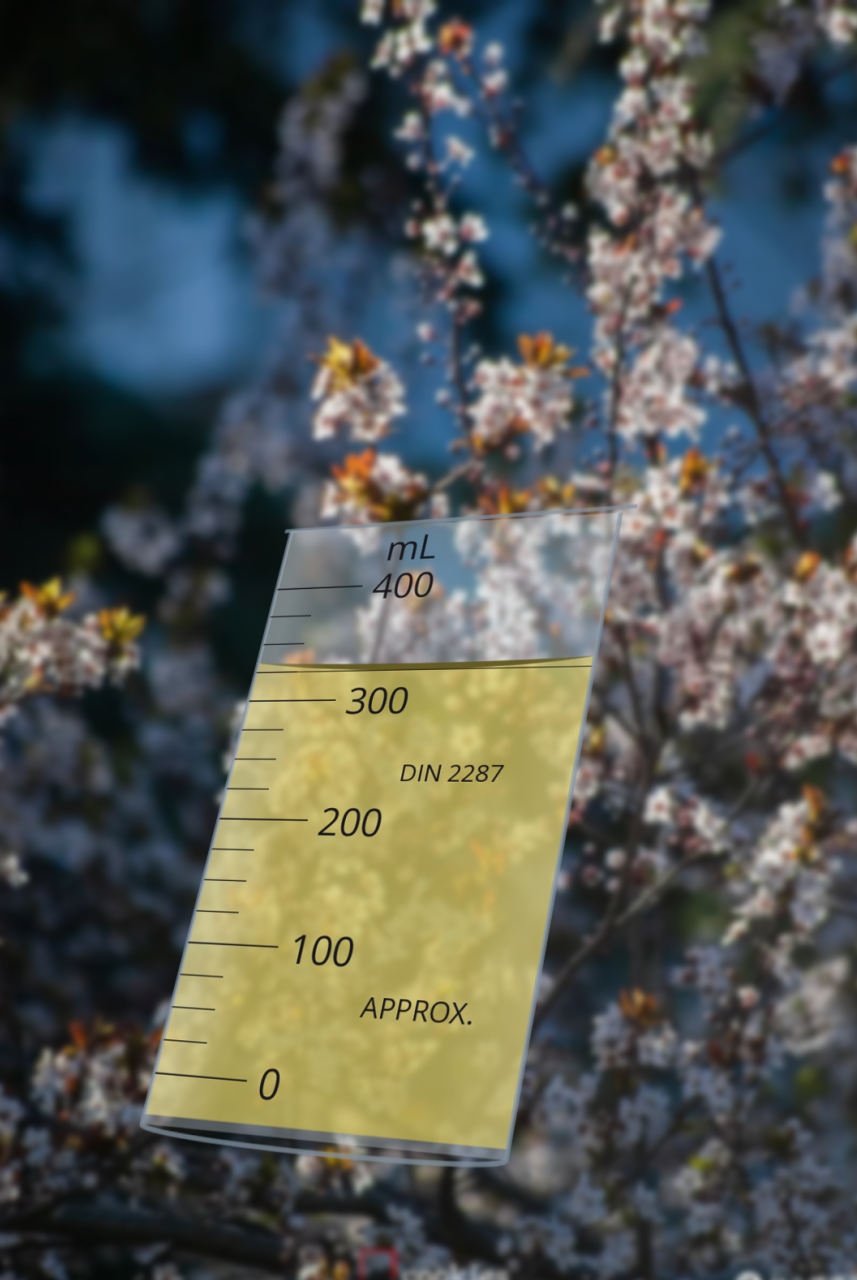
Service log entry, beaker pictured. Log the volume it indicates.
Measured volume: 325 mL
